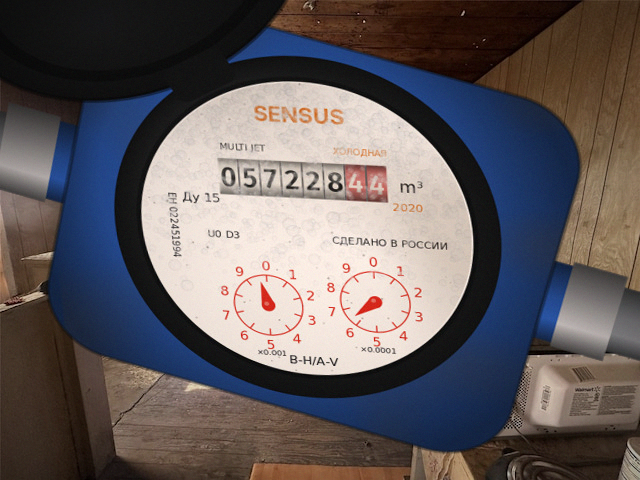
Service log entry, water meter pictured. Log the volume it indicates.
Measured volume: 57228.4396 m³
